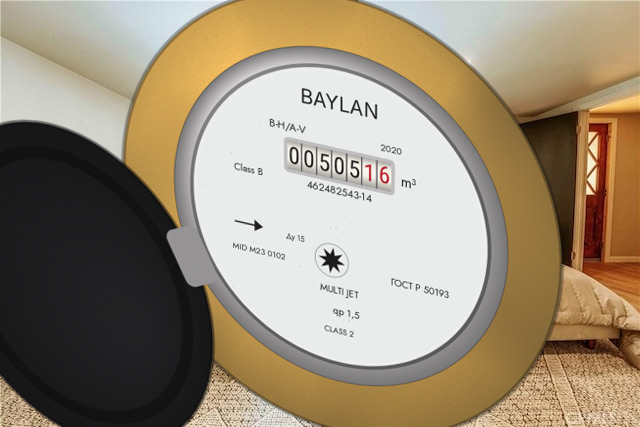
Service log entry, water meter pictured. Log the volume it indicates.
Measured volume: 505.16 m³
